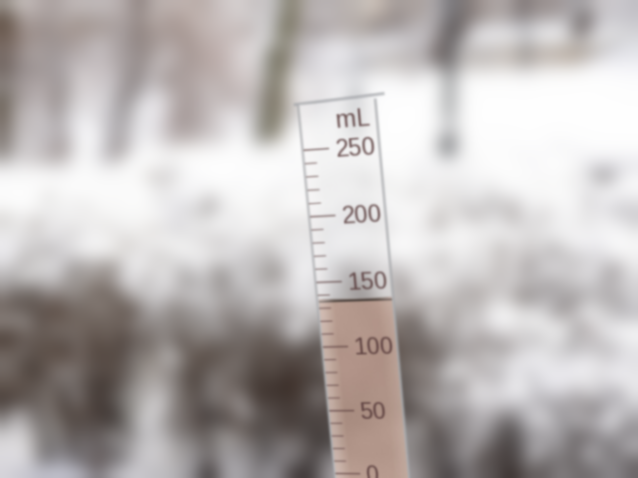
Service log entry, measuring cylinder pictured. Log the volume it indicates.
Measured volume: 135 mL
